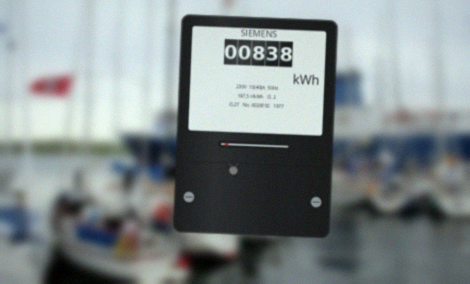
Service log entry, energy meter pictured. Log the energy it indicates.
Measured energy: 838 kWh
